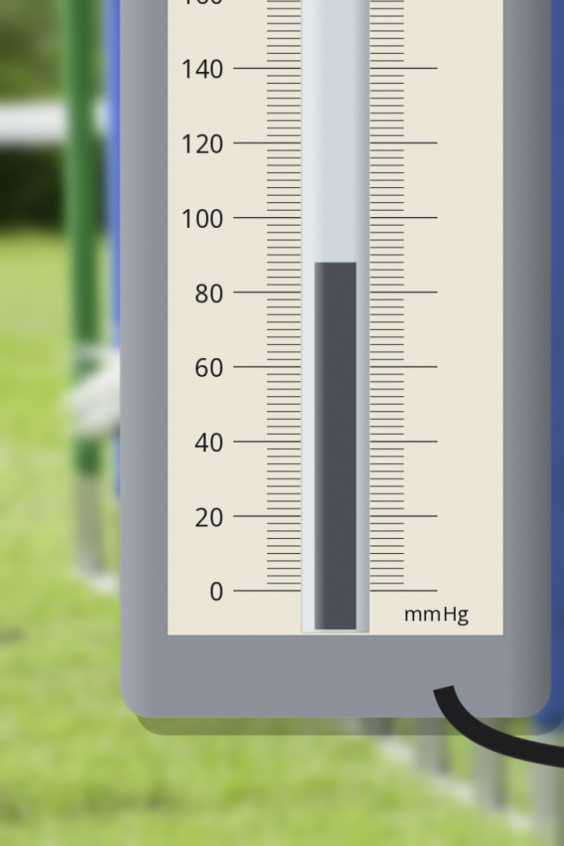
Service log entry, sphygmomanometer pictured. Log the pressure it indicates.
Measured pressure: 88 mmHg
